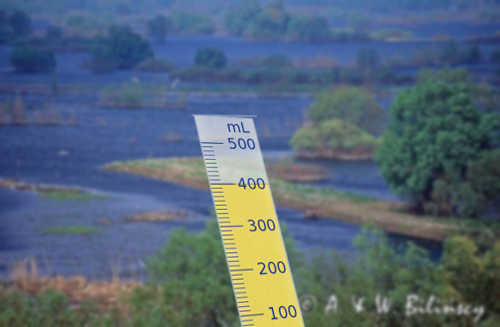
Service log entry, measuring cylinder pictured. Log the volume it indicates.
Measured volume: 400 mL
